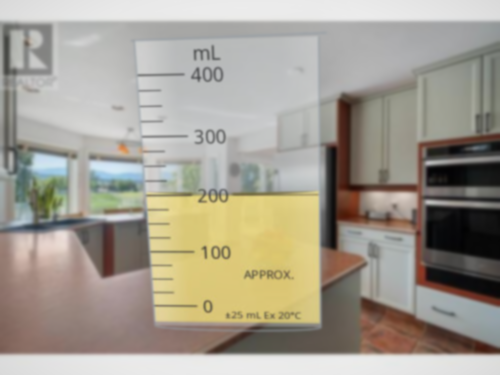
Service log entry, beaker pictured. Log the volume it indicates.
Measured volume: 200 mL
